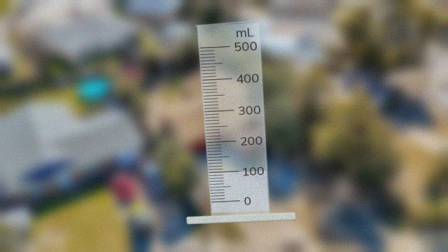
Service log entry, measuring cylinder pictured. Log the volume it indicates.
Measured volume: 100 mL
